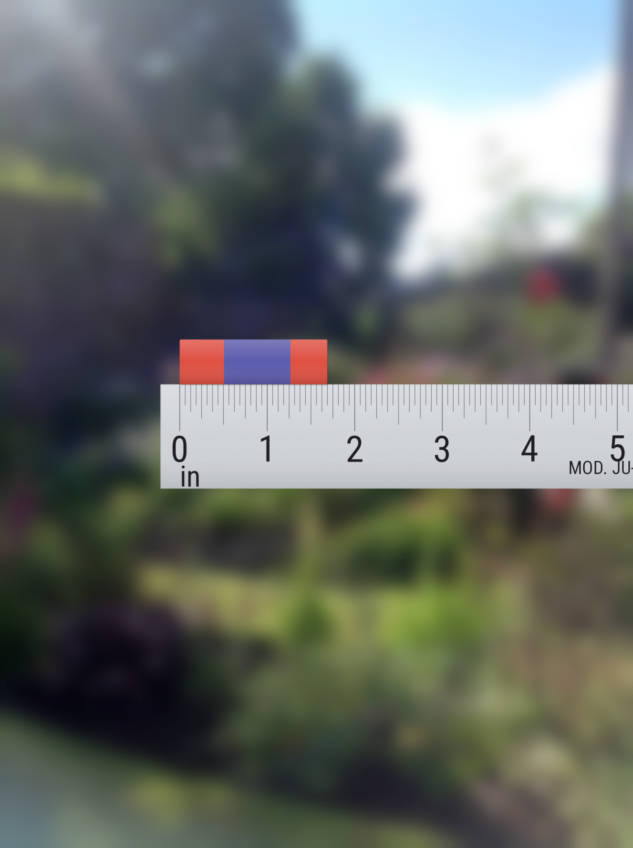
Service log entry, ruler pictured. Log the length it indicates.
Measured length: 1.6875 in
